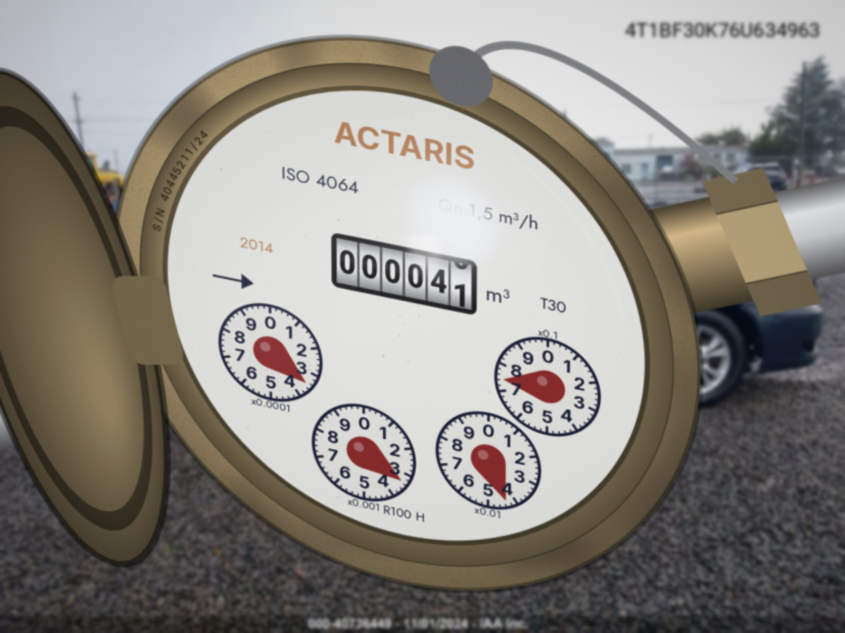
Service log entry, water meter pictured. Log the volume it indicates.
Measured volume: 40.7433 m³
